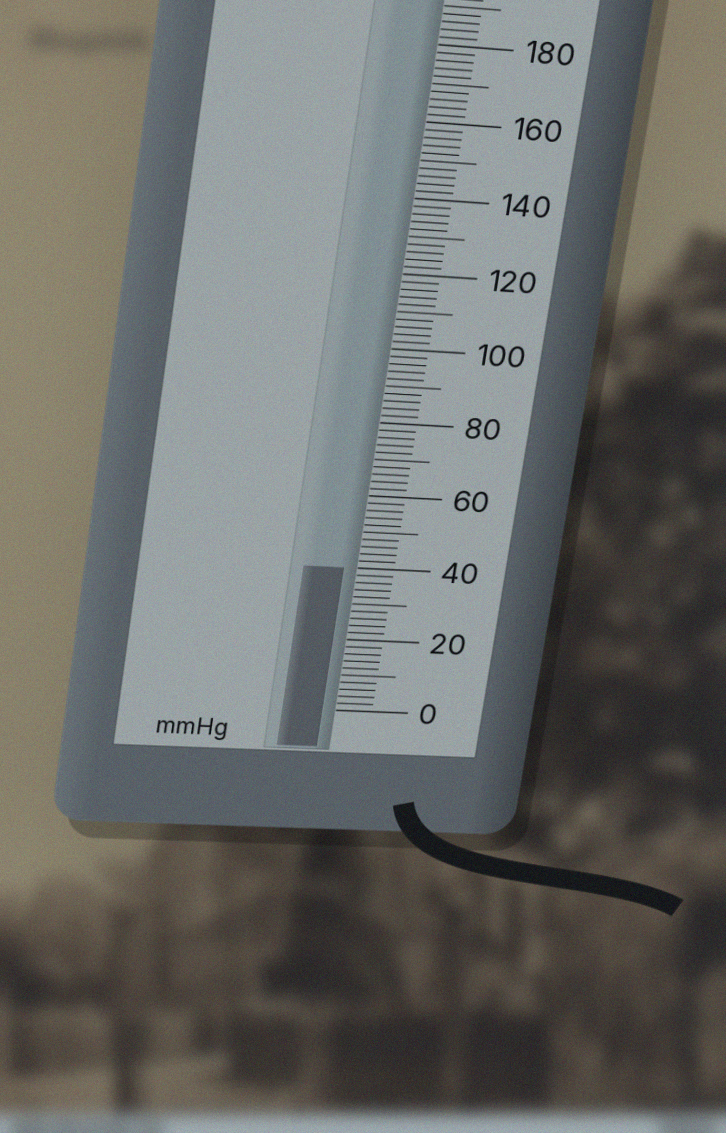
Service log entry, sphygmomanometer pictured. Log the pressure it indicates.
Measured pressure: 40 mmHg
